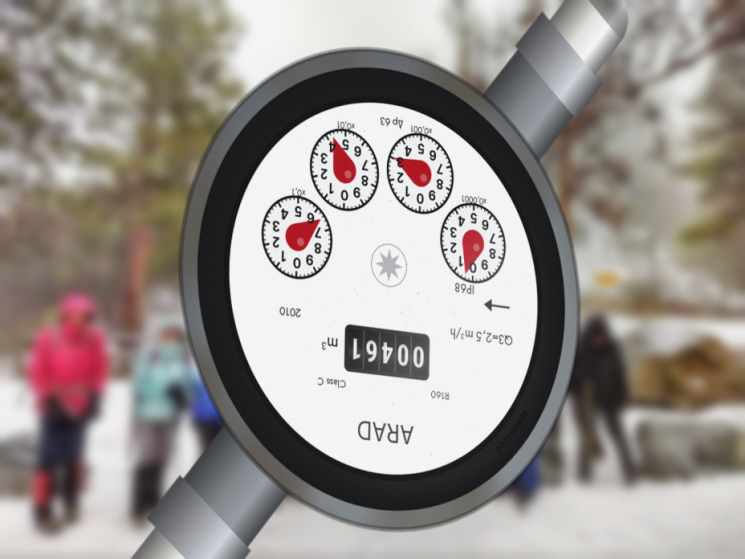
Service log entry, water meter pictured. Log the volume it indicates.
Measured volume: 461.6430 m³
